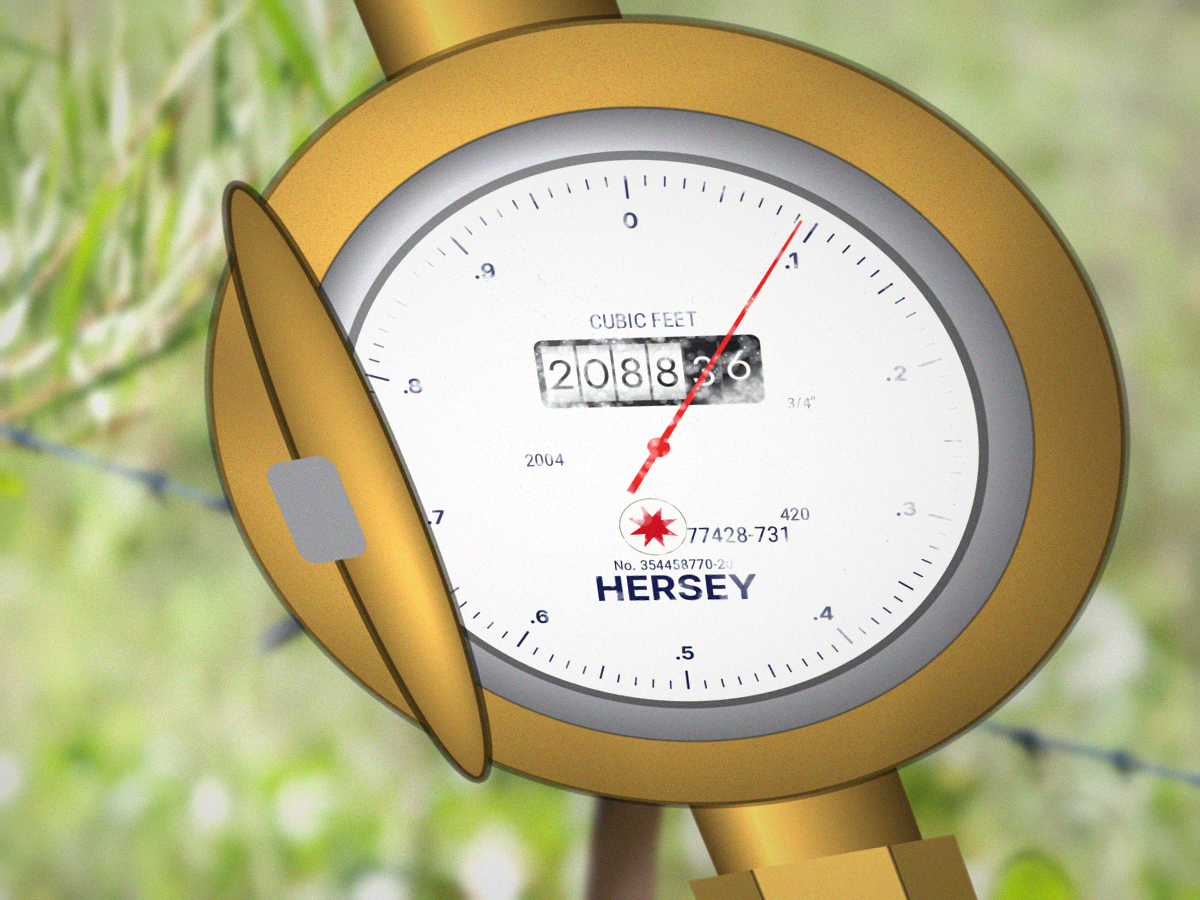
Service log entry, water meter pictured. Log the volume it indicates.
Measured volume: 208836.09 ft³
